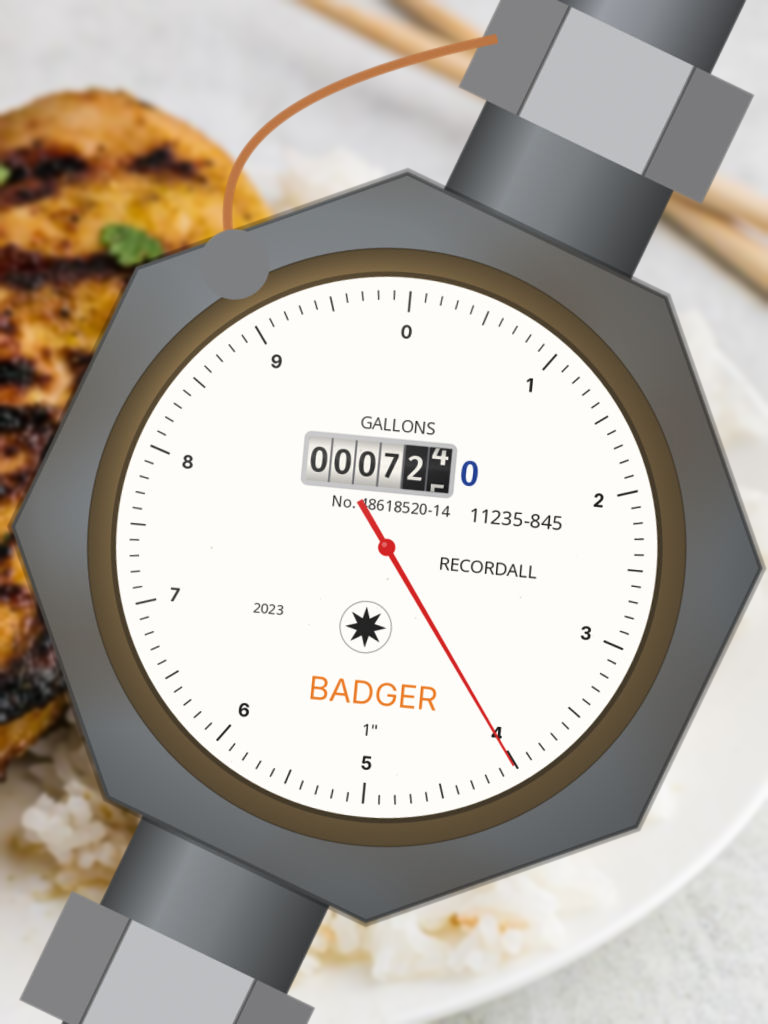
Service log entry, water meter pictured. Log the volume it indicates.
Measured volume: 7244.0 gal
